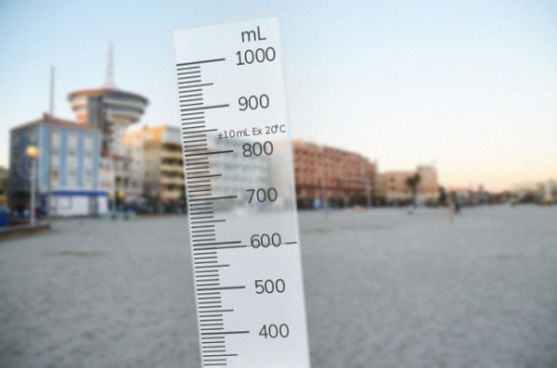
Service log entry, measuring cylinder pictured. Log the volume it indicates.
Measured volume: 590 mL
